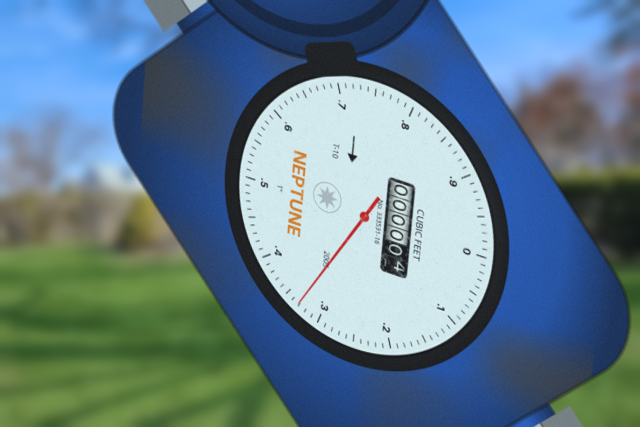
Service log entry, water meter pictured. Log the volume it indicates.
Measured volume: 4.33 ft³
